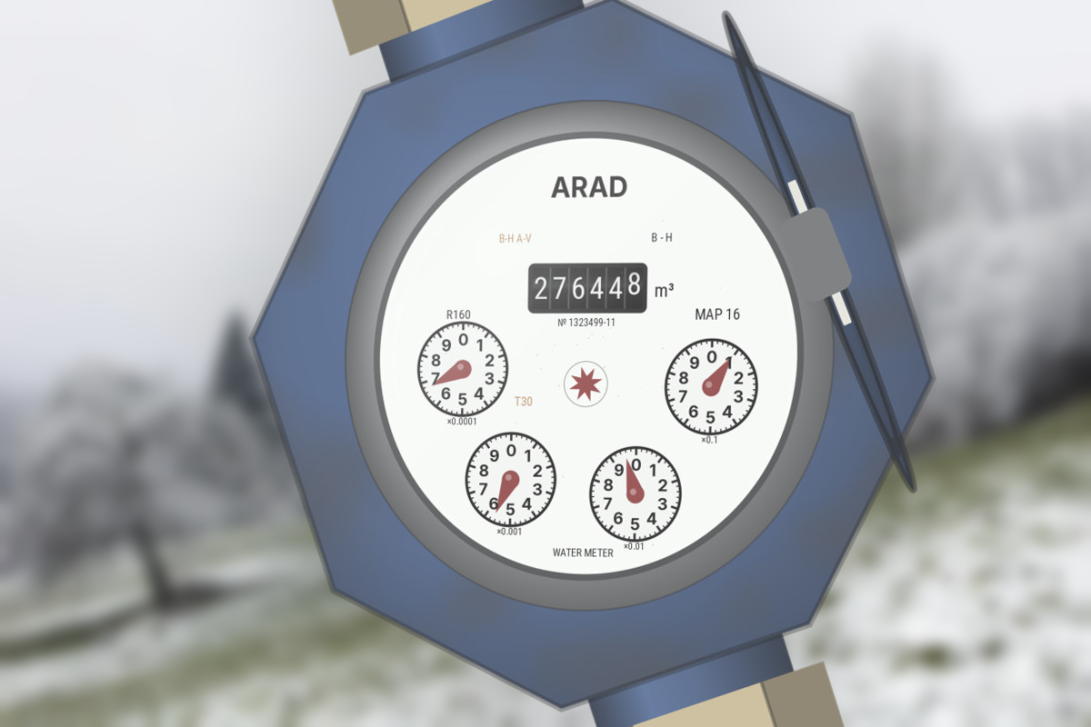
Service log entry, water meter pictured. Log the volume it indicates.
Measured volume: 276448.0956 m³
